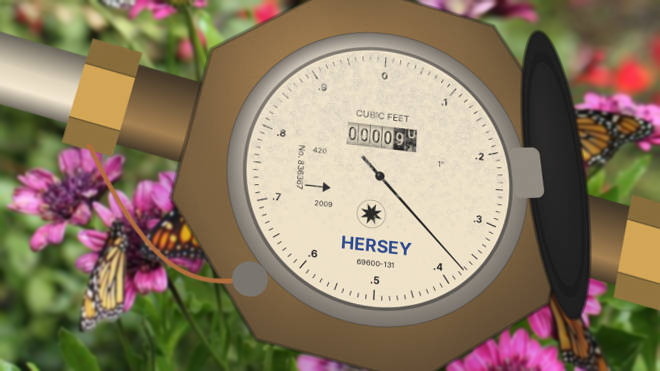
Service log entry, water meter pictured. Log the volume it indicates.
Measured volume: 90.37 ft³
